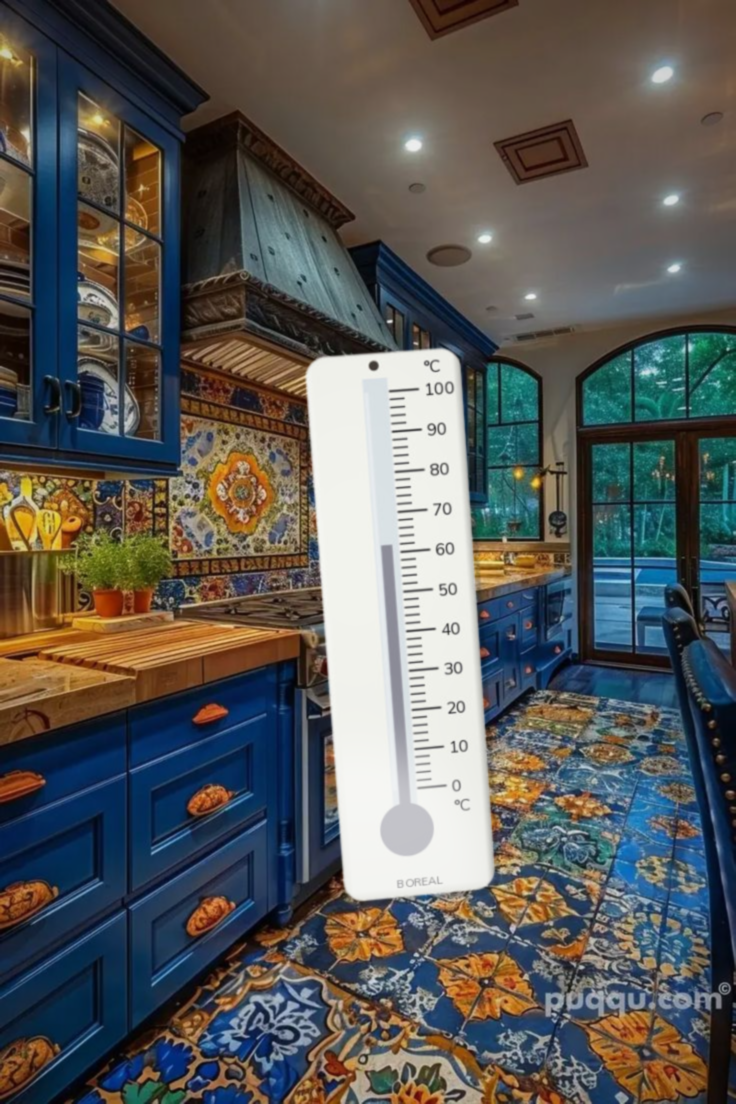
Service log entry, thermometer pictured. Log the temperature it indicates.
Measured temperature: 62 °C
